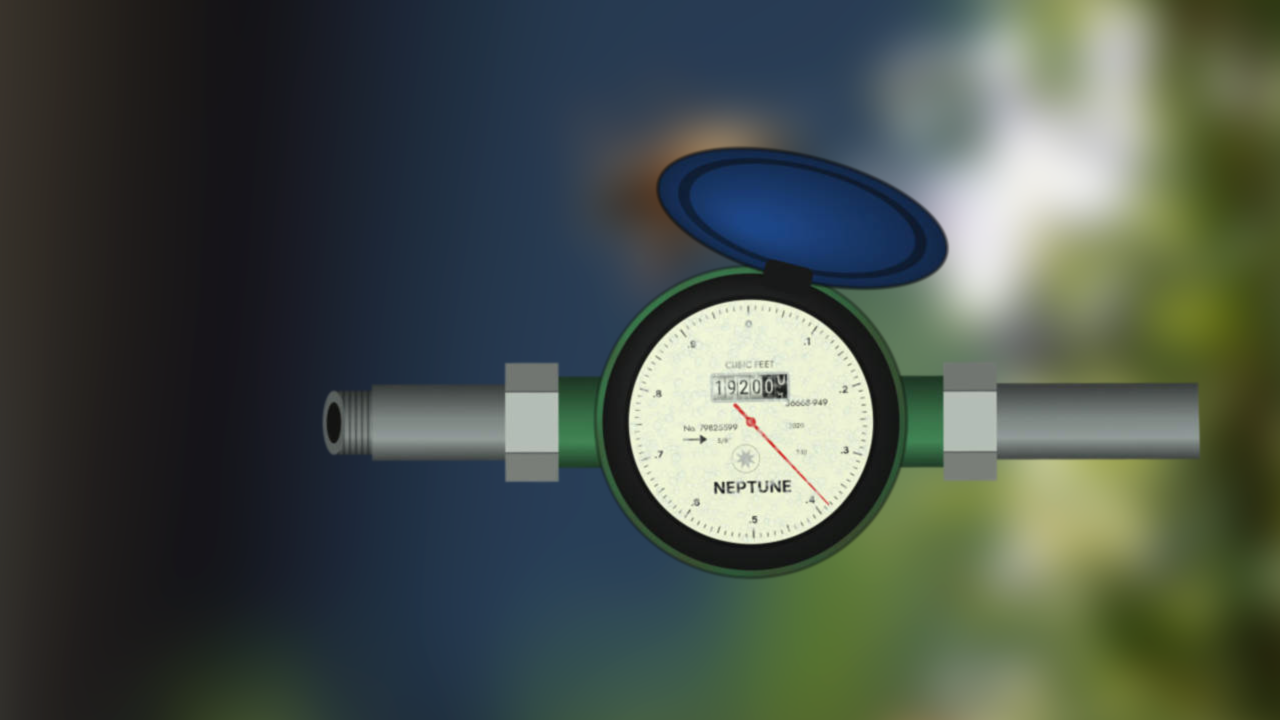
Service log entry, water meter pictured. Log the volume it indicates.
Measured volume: 192000.38 ft³
